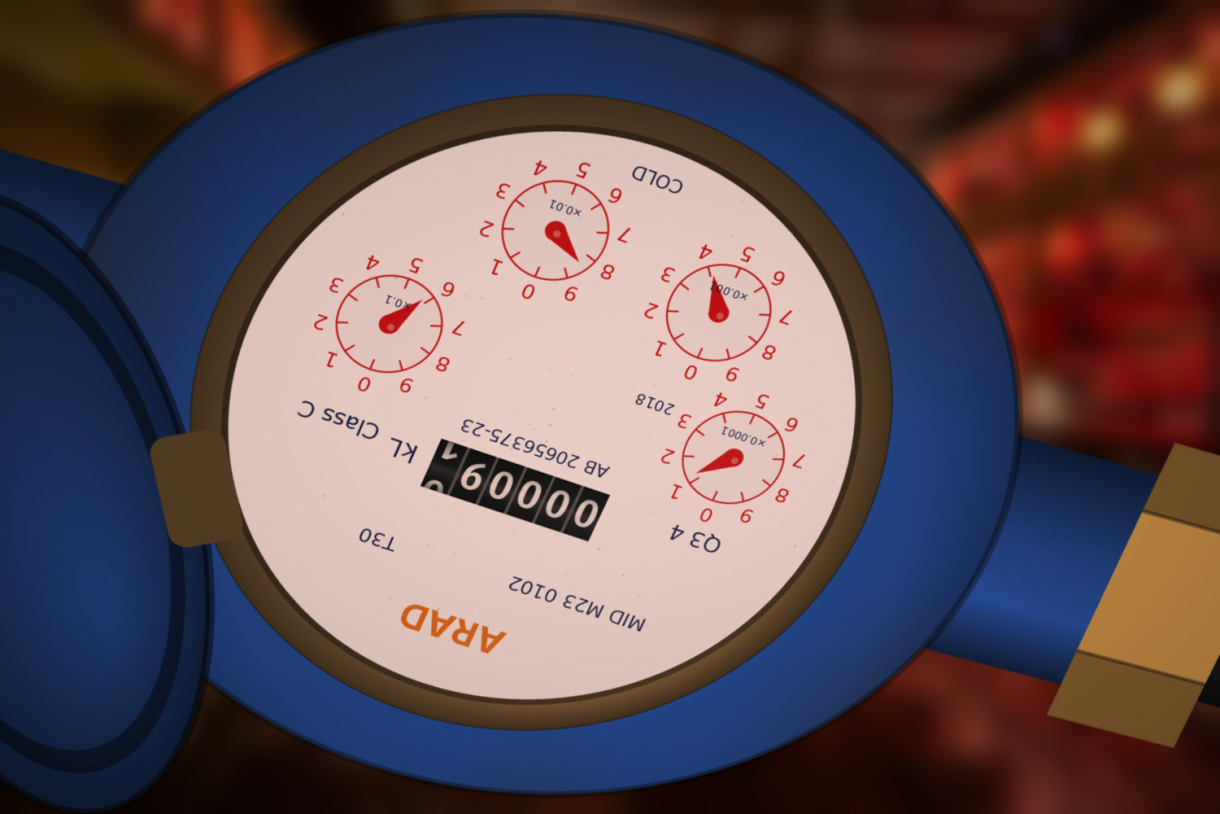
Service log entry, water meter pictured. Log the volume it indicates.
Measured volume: 90.5841 kL
